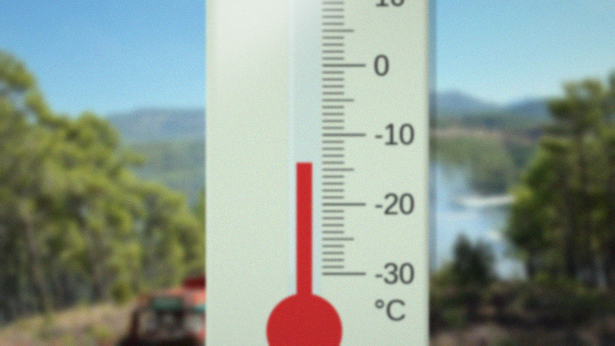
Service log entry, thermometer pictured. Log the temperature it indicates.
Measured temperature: -14 °C
